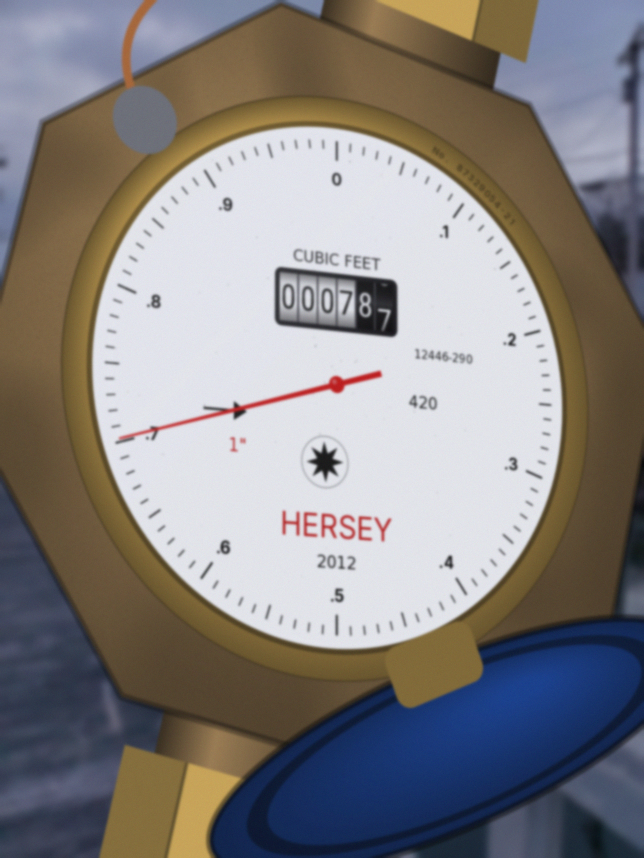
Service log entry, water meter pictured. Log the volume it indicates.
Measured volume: 786.70 ft³
